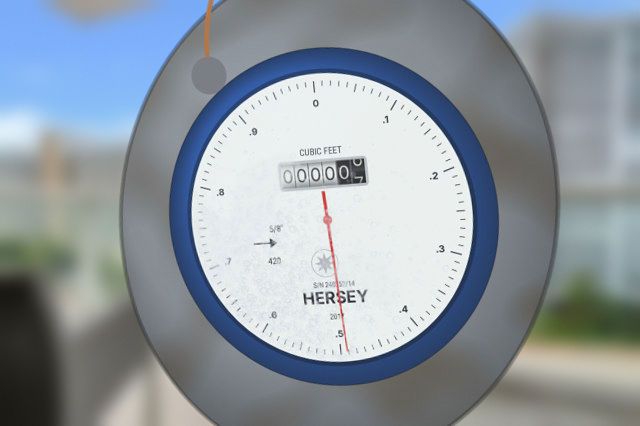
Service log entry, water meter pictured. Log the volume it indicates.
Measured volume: 6.49 ft³
